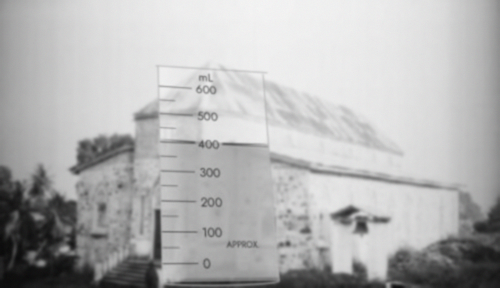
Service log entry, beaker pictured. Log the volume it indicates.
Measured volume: 400 mL
